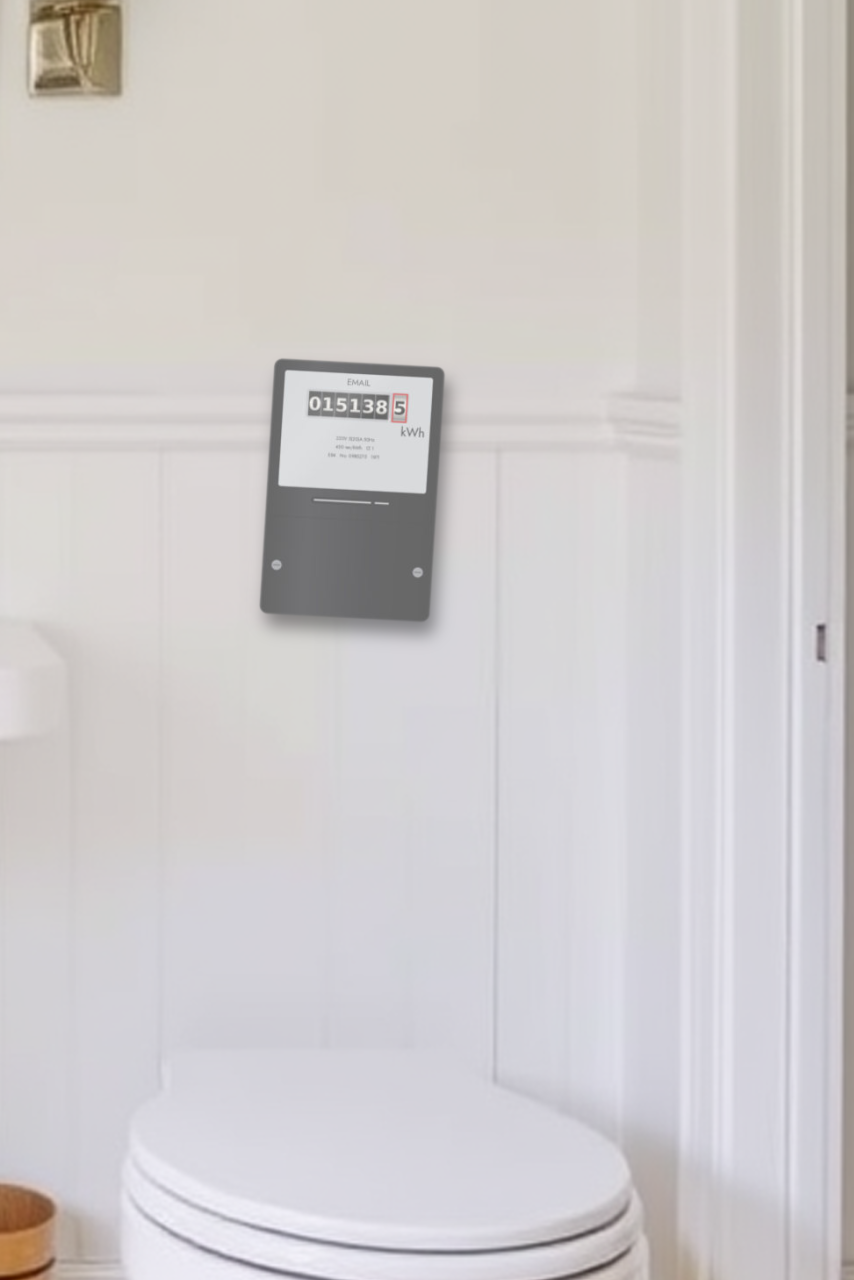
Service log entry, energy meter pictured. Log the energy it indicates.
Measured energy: 15138.5 kWh
